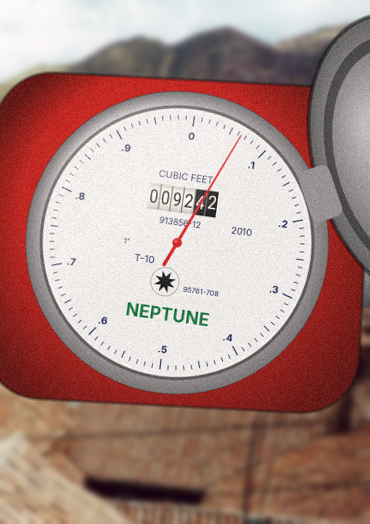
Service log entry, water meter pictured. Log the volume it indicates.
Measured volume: 9242.06 ft³
